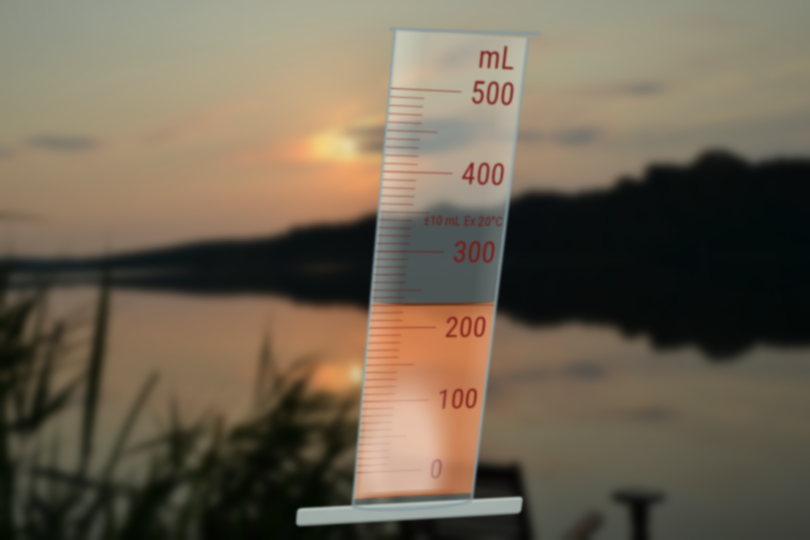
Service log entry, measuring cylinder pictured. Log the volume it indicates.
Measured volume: 230 mL
